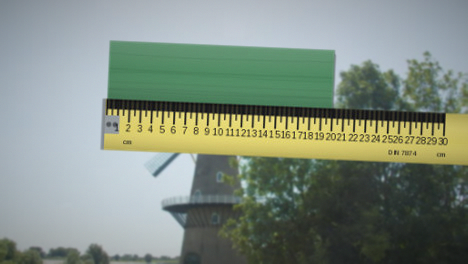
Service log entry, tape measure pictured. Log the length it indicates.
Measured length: 20 cm
